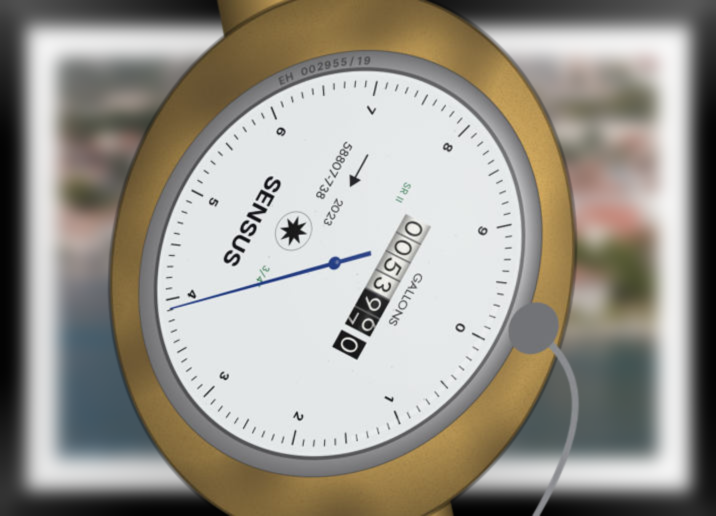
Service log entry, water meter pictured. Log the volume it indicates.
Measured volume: 53963.9 gal
